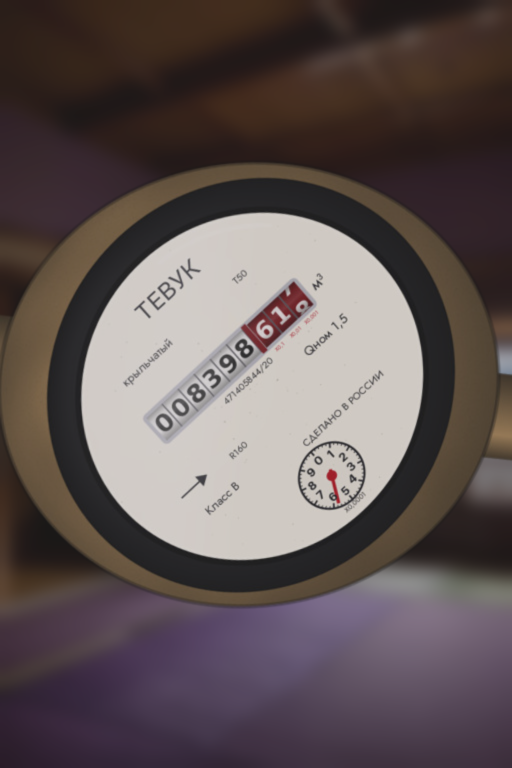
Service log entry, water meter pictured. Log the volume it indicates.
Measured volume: 8398.6175 m³
